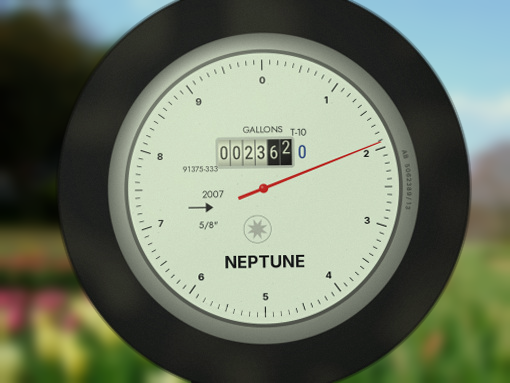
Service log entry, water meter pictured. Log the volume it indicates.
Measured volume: 23621.9 gal
